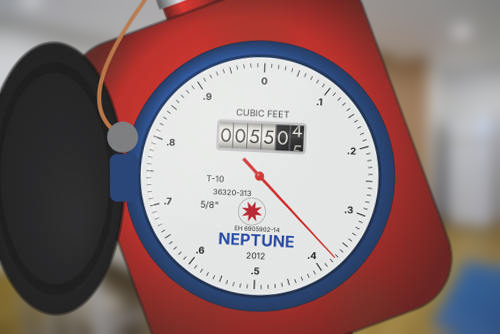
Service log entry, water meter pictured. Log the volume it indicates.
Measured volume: 5504.37 ft³
